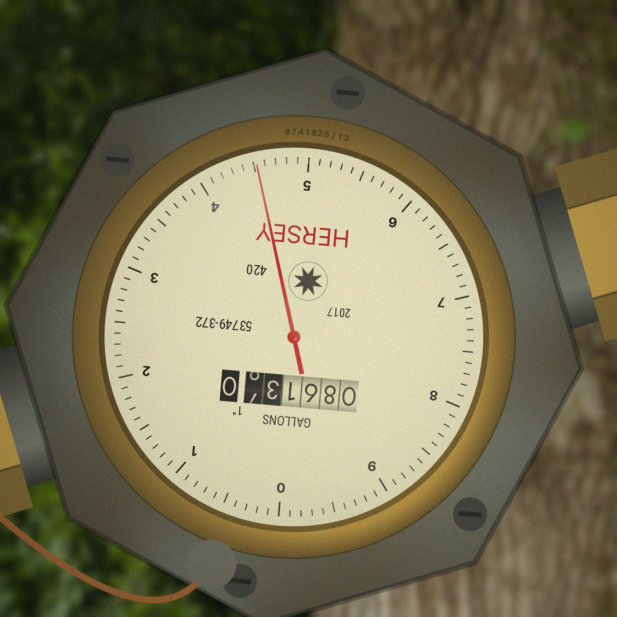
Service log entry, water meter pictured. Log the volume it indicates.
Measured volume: 861374.5 gal
